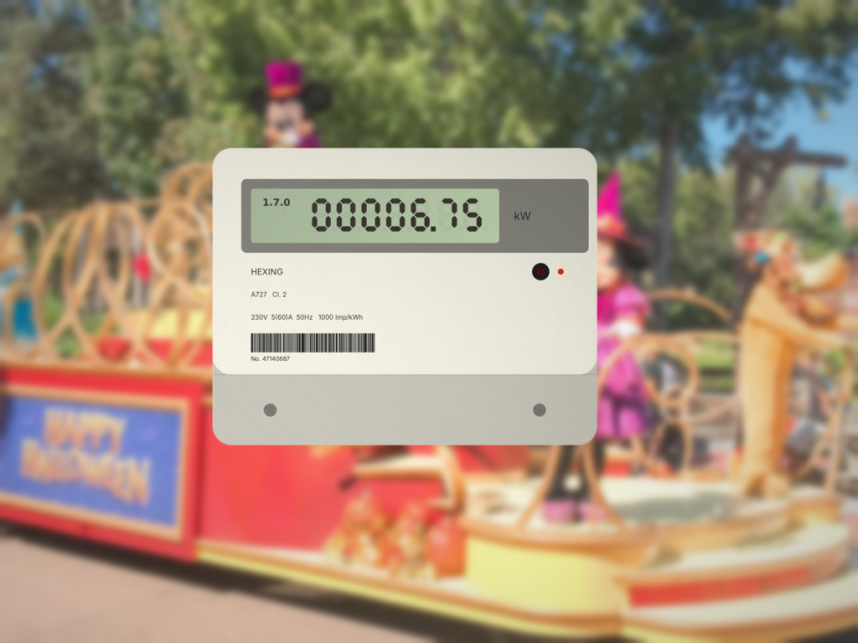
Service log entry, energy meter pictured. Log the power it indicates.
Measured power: 6.75 kW
